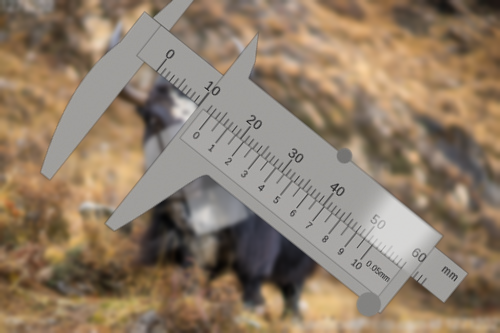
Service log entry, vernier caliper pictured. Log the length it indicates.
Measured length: 13.0 mm
